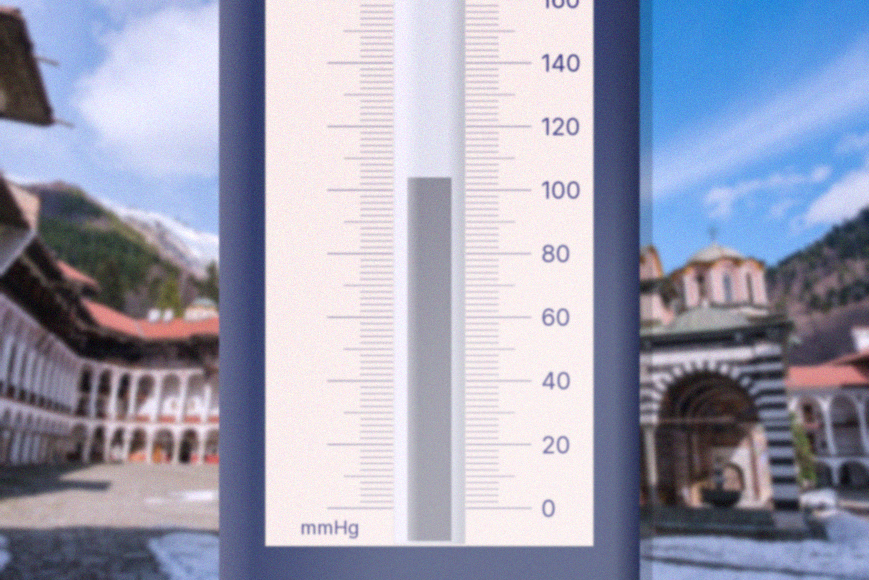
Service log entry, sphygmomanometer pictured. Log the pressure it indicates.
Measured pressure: 104 mmHg
